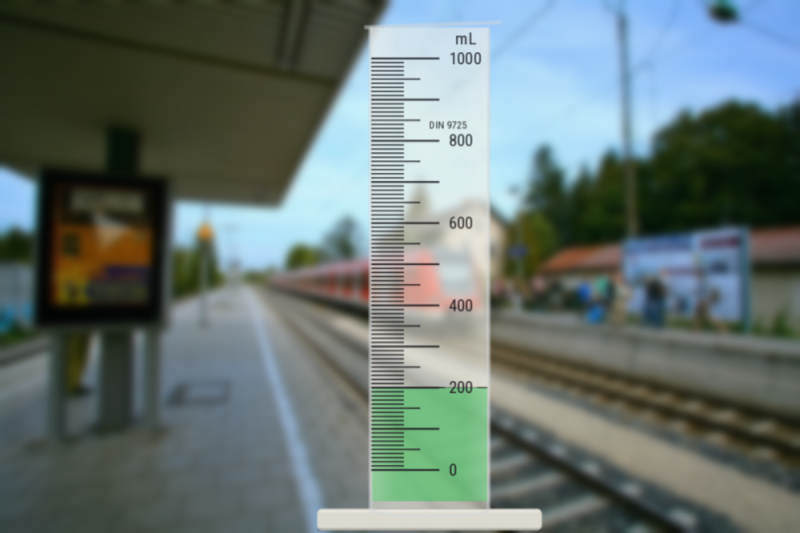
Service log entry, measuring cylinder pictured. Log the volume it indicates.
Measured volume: 200 mL
